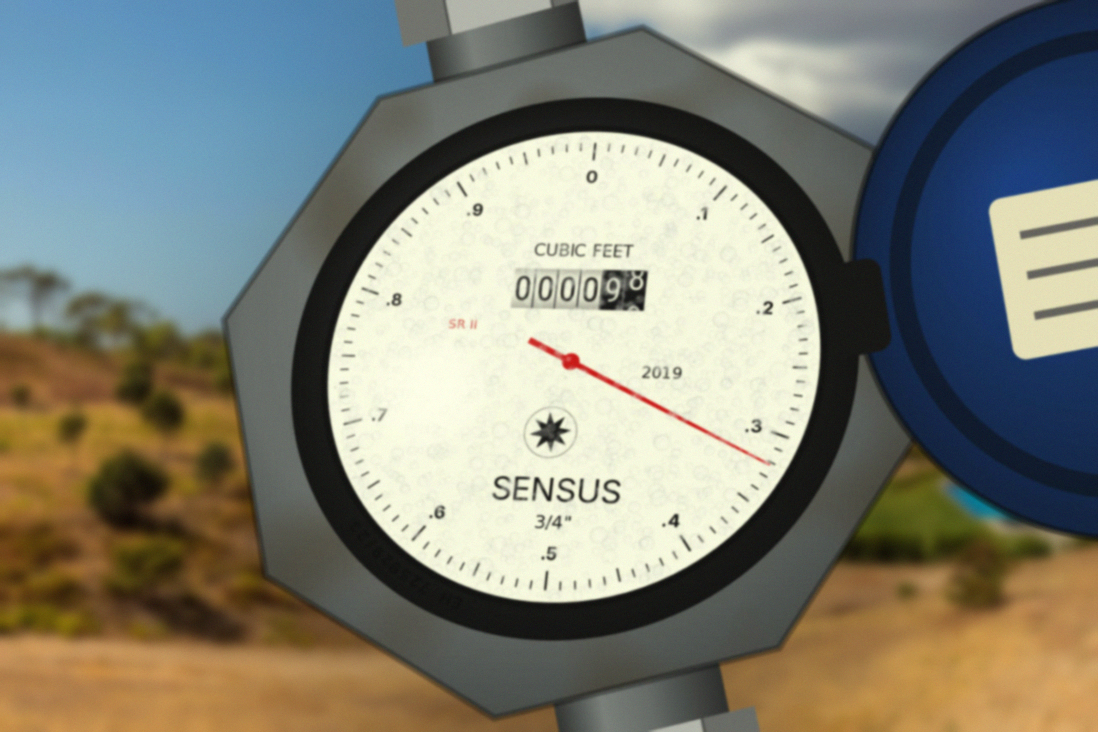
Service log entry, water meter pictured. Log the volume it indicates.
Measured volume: 98.32 ft³
